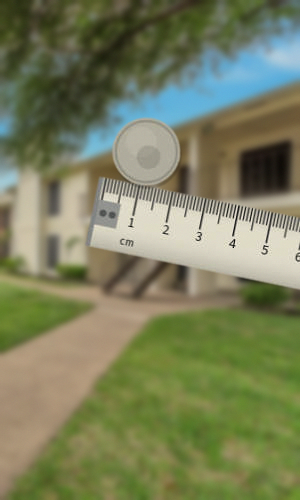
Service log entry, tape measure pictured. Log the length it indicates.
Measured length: 2 cm
